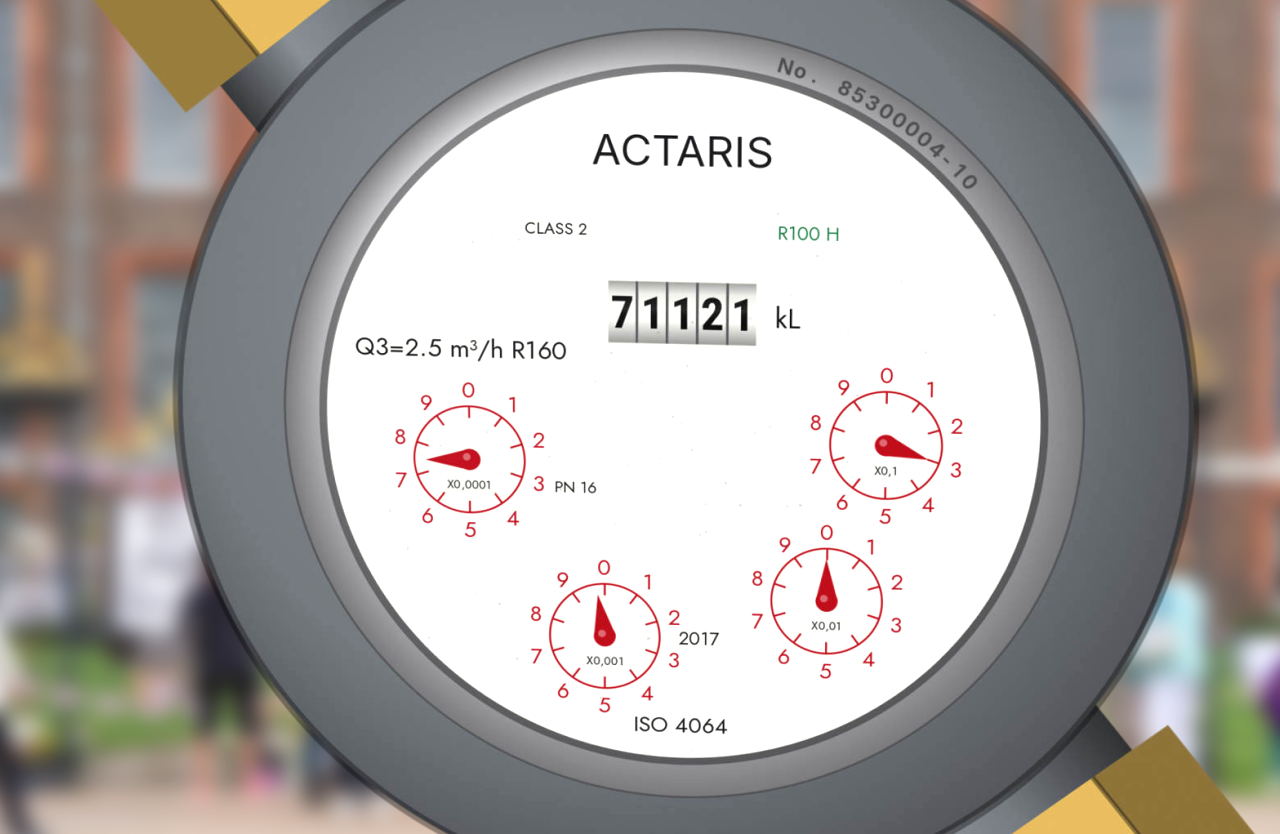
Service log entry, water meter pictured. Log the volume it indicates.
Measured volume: 71121.2997 kL
